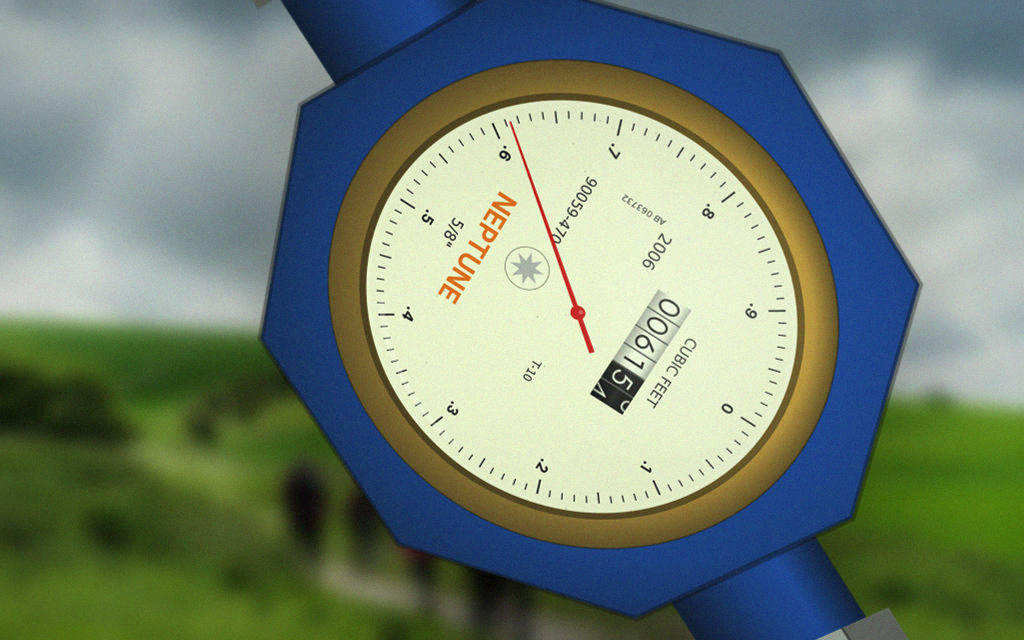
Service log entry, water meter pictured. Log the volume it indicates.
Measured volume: 6153.61 ft³
